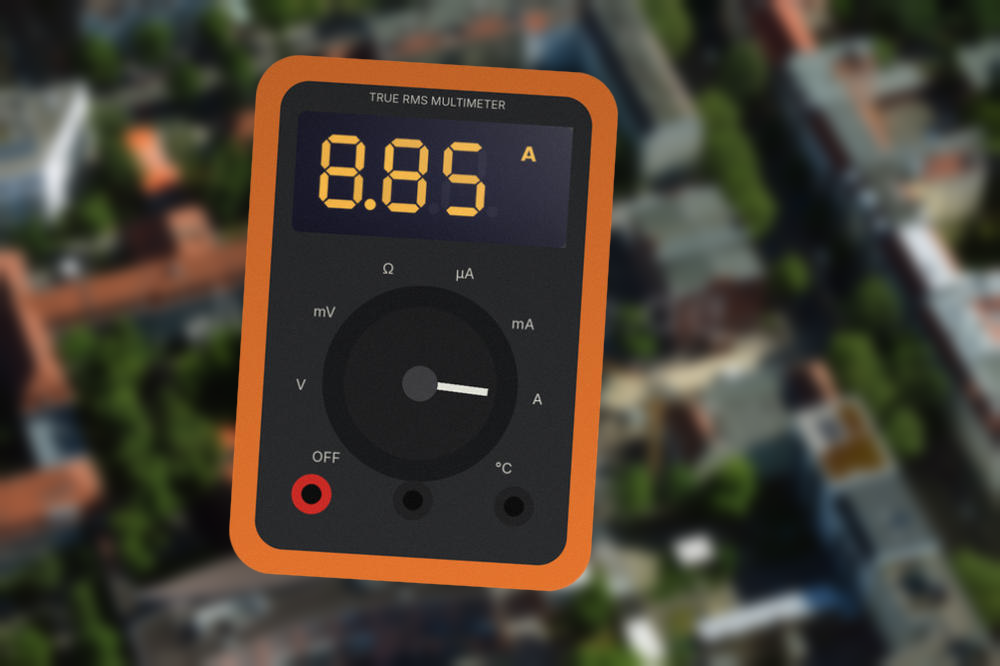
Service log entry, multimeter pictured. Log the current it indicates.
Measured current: 8.85 A
